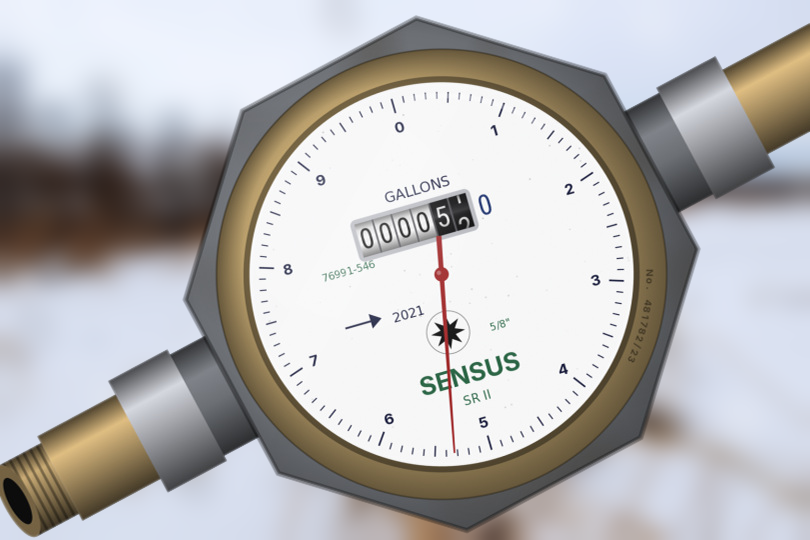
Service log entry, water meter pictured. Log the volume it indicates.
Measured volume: 515.3 gal
